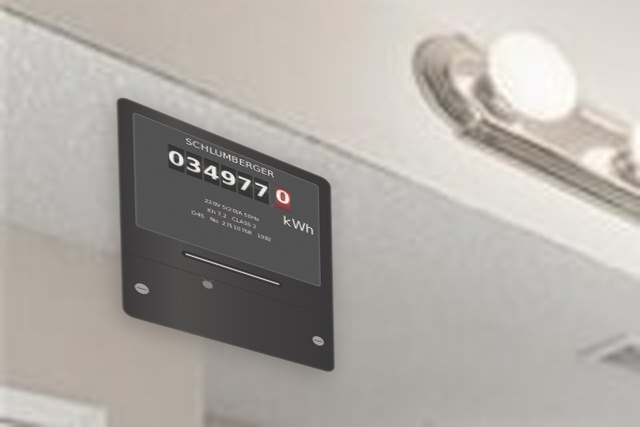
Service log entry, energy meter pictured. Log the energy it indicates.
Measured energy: 34977.0 kWh
